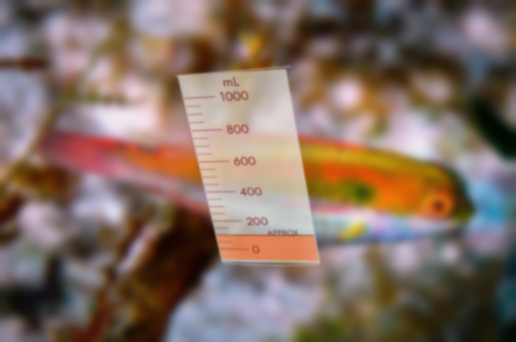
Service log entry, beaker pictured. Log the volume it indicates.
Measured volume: 100 mL
